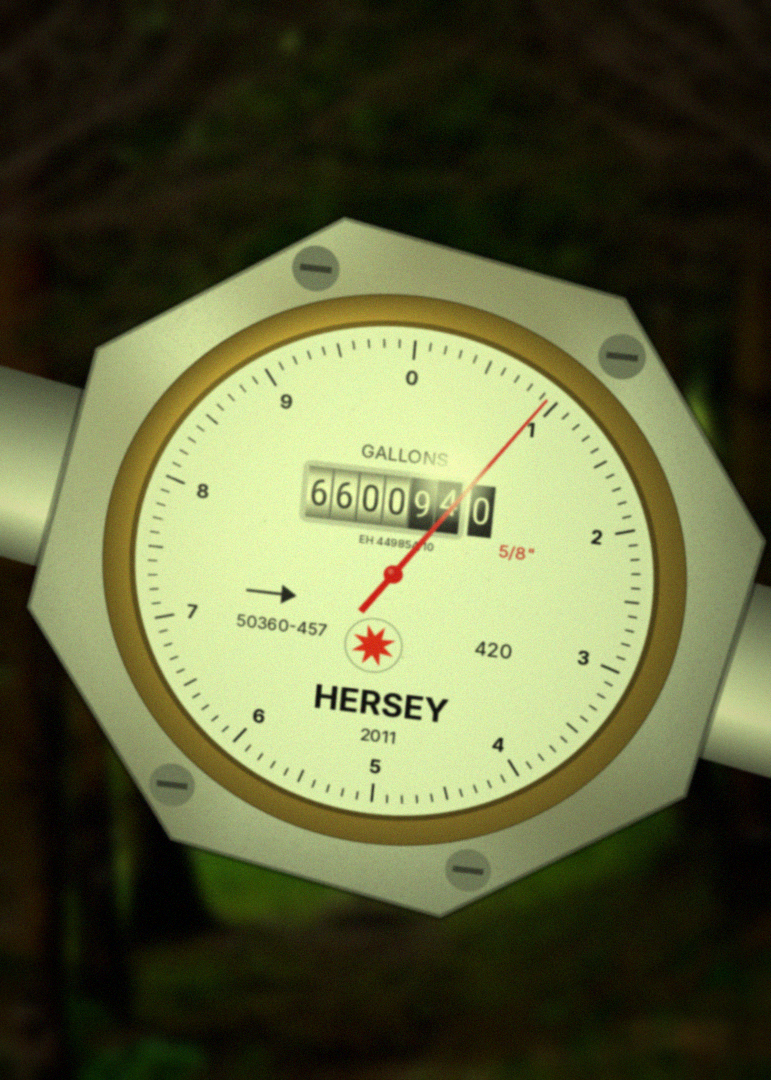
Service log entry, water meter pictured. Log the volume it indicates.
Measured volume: 6600940.9 gal
